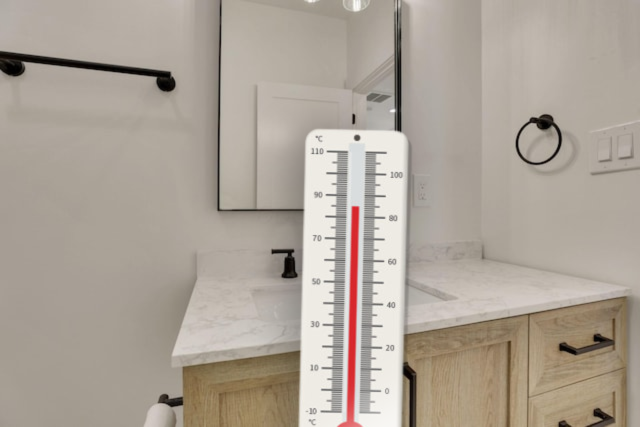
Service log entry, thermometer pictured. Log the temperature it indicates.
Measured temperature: 85 °C
